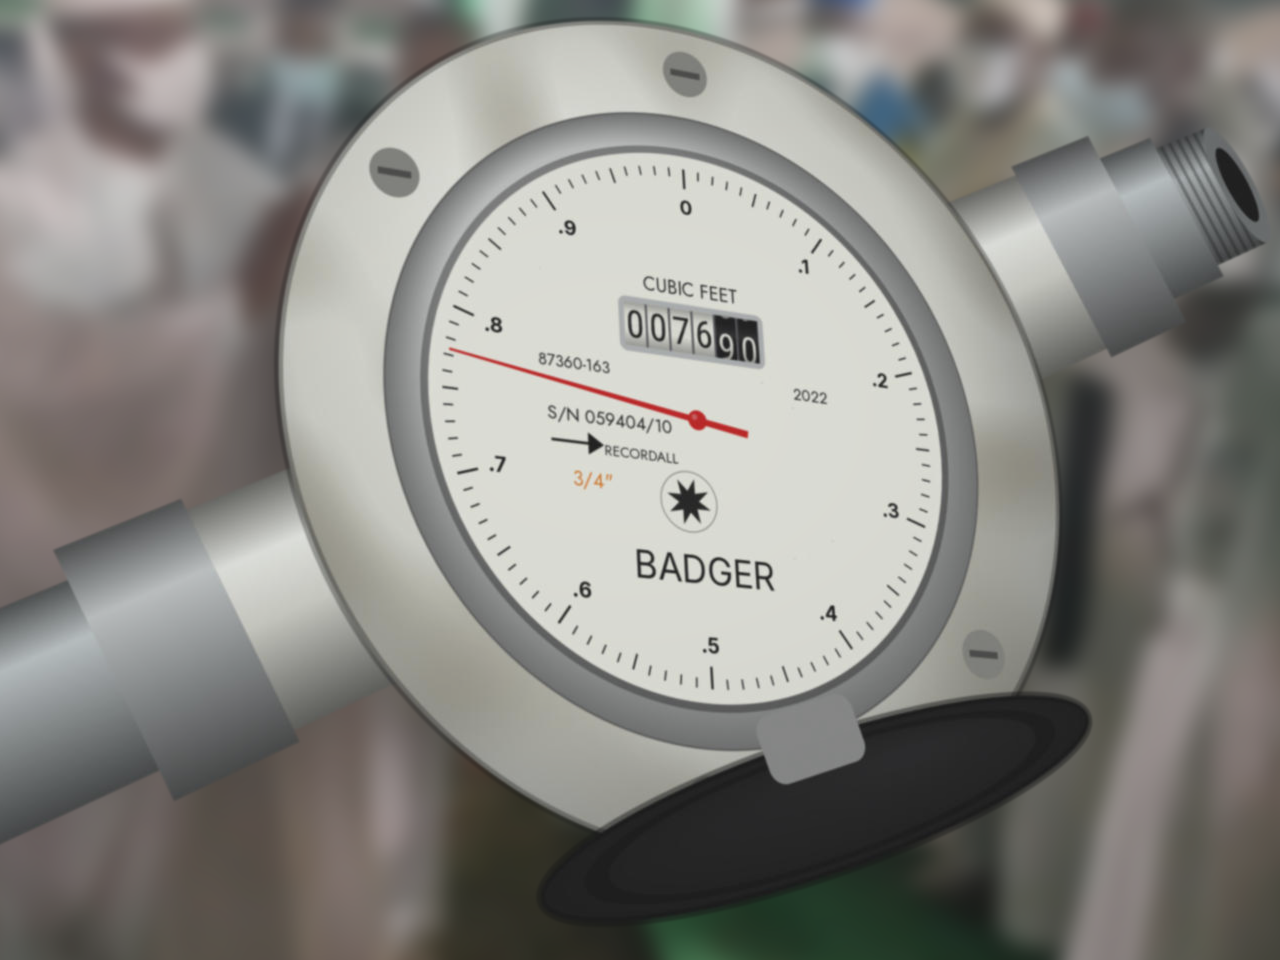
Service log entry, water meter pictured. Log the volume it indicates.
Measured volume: 7689.77 ft³
